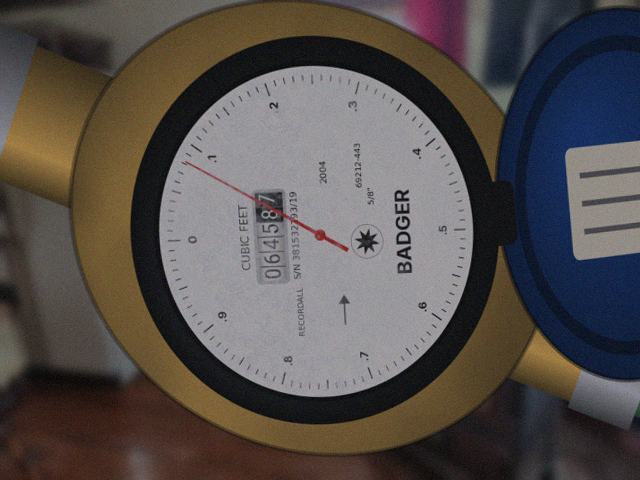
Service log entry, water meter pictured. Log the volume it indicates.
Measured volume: 64587.08 ft³
